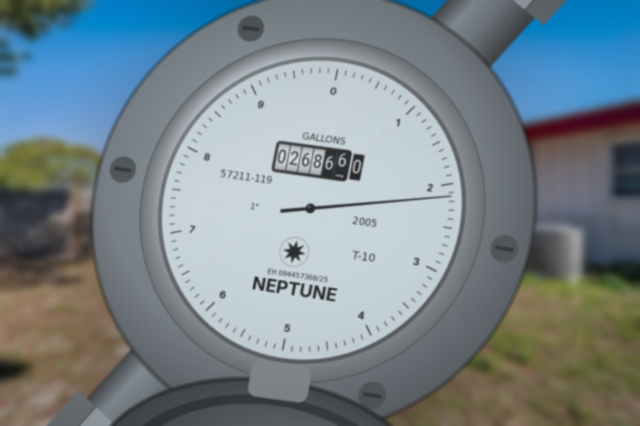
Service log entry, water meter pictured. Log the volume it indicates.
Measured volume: 268662.1 gal
